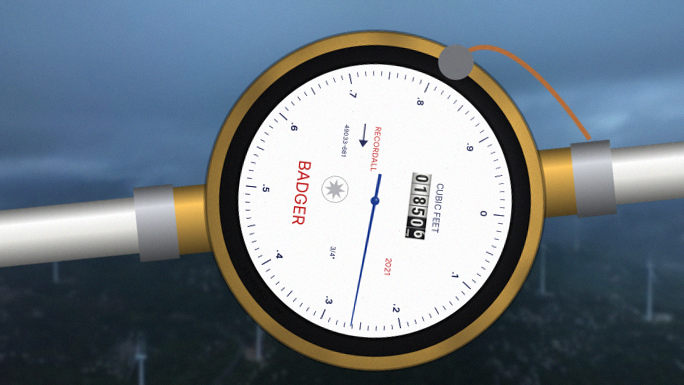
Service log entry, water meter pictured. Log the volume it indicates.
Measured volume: 18506.26 ft³
